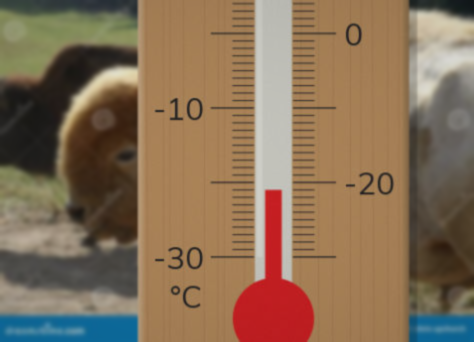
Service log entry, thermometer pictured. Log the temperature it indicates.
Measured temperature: -21 °C
